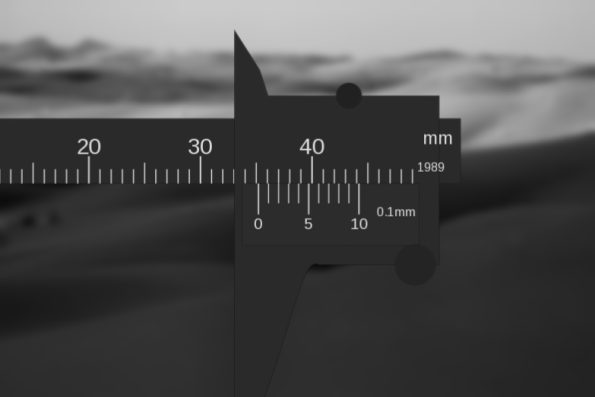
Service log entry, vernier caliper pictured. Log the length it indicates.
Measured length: 35.2 mm
